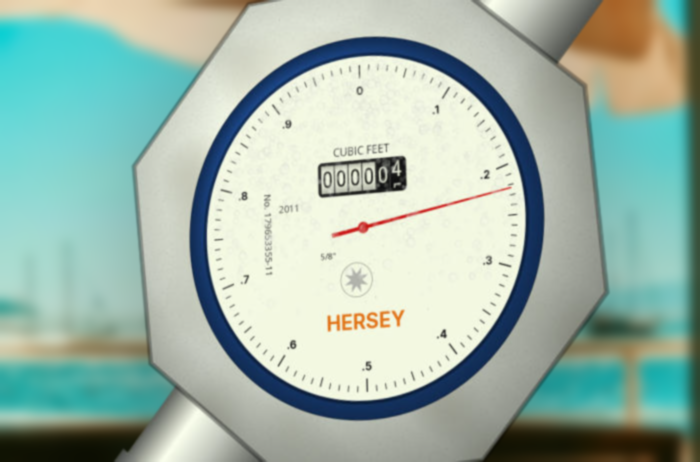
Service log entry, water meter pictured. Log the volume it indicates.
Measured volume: 4.22 ft³
